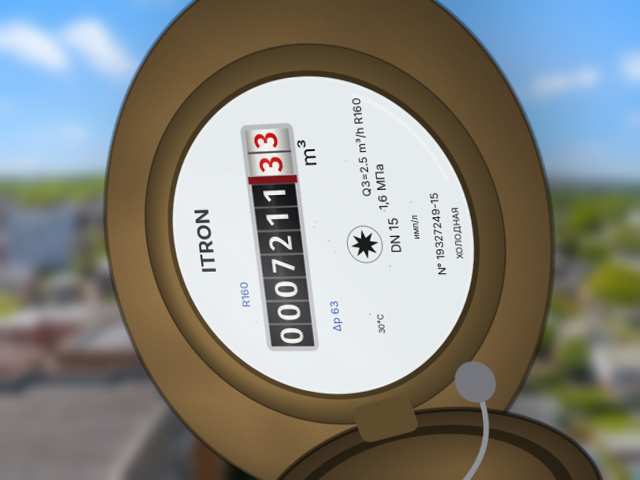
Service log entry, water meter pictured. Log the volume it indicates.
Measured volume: 7211.33 m³
